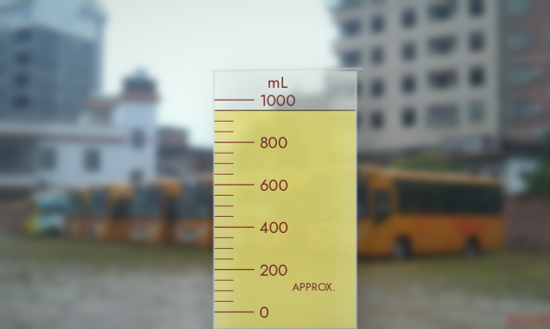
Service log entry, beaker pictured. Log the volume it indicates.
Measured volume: 950 mL
